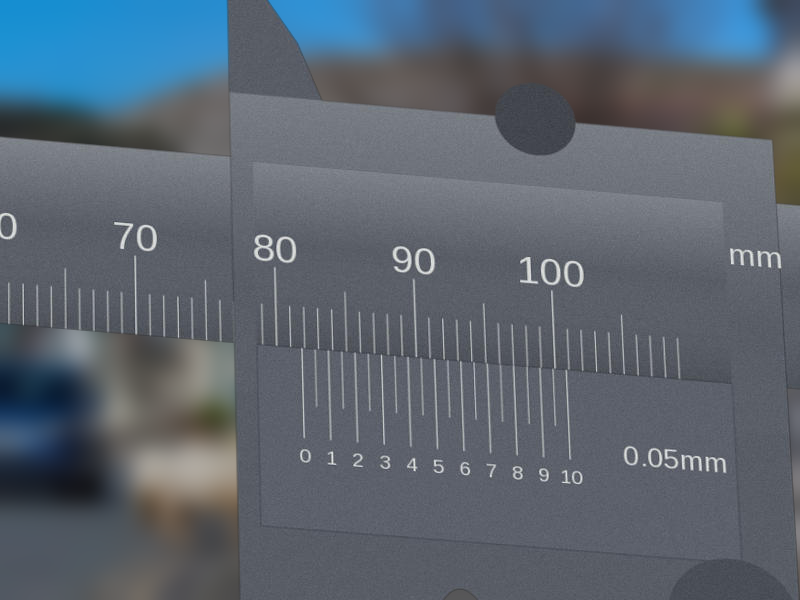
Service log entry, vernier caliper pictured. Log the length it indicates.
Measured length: 81.8 mm
